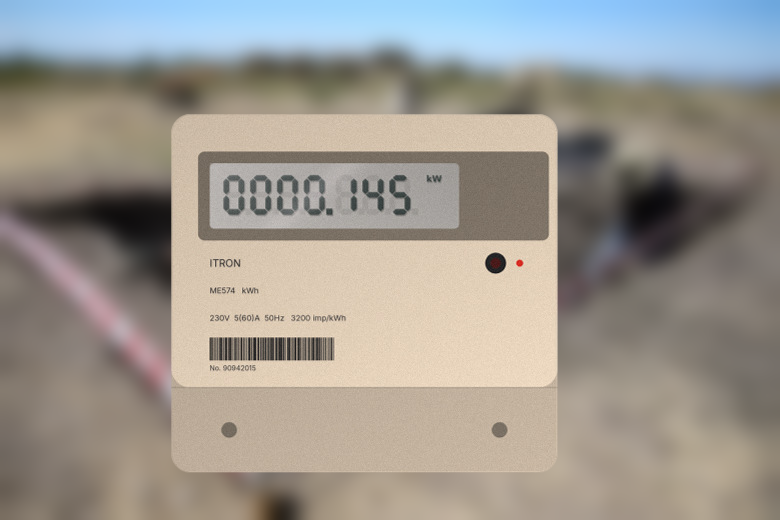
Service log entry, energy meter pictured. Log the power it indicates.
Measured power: 0.145 kW
